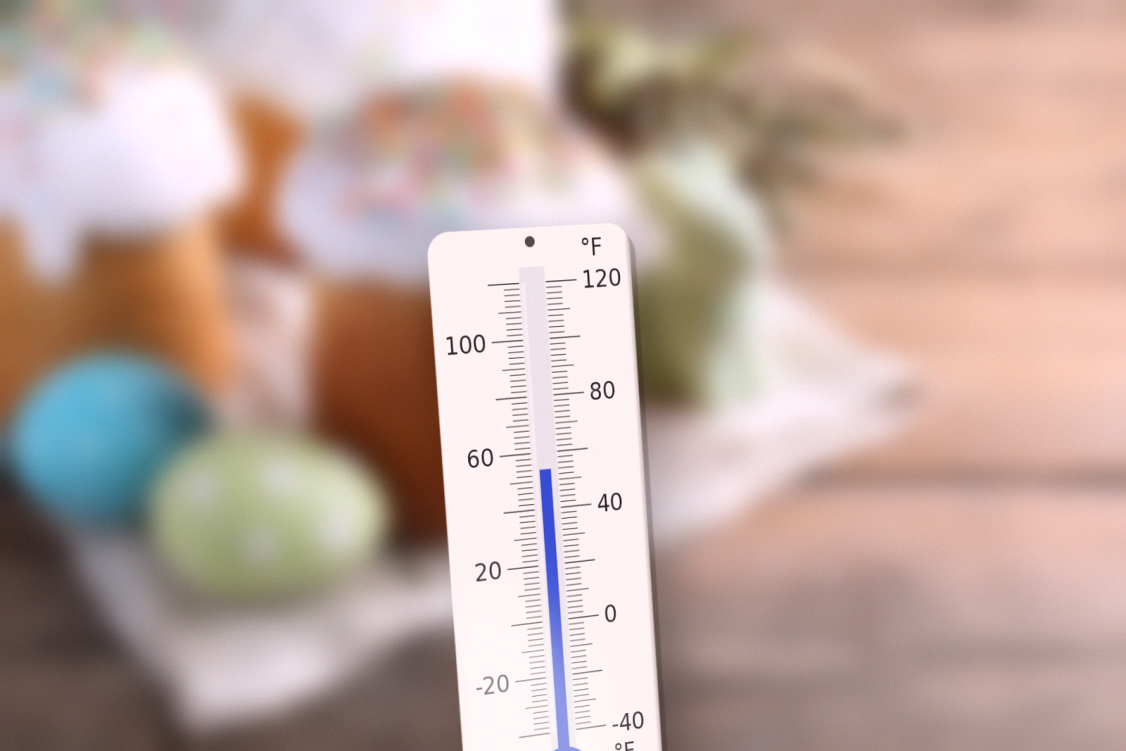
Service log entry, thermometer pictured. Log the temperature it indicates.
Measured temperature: 54 °F
